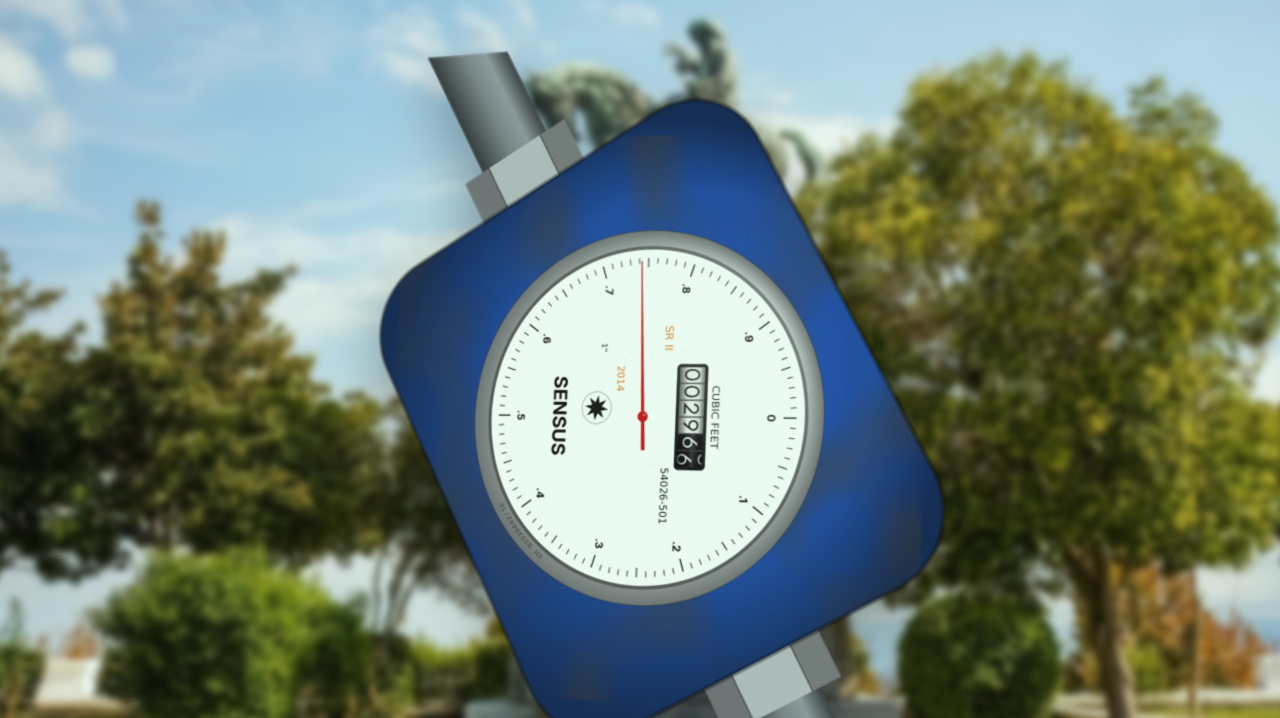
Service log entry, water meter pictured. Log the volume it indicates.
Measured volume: 2965.74 ft³
